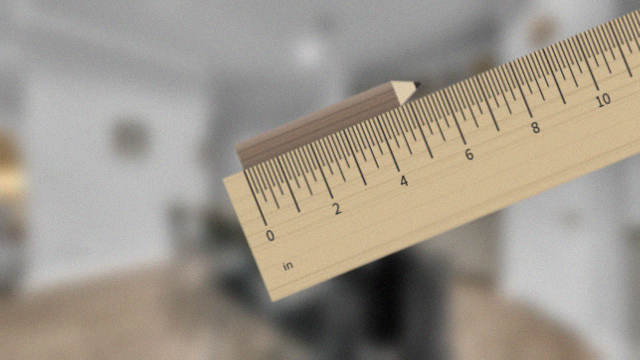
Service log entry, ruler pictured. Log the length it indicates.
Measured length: 5.5 in
